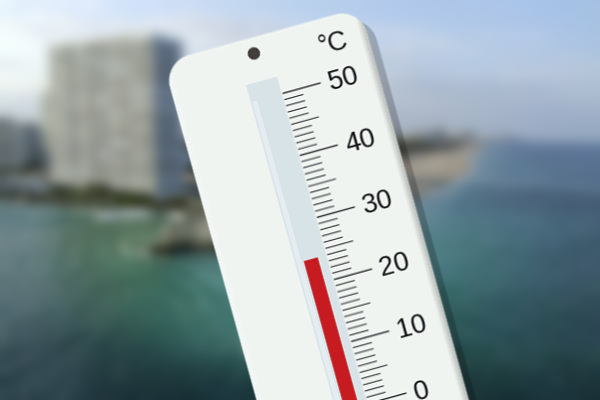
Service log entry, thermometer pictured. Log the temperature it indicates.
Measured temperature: 24 °C
